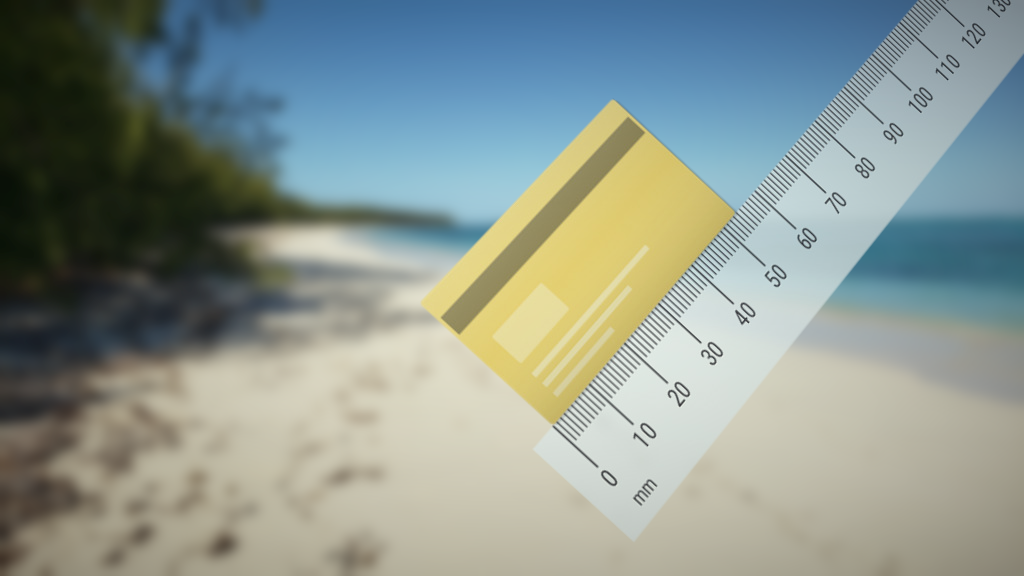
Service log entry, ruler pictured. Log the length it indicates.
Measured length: 54 mm
